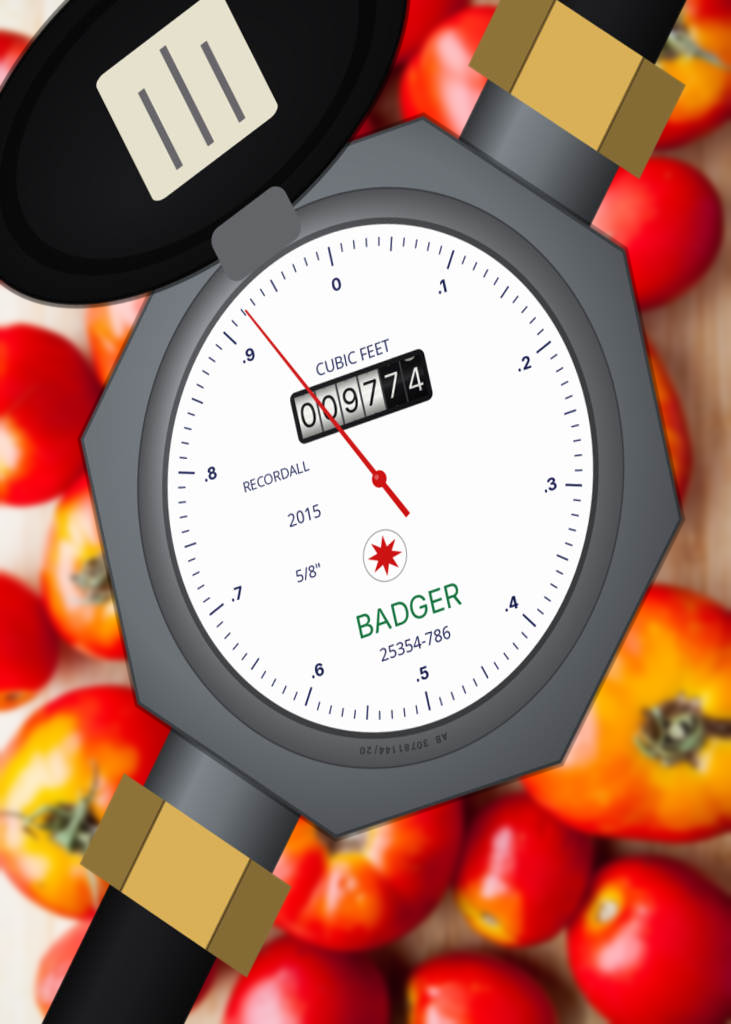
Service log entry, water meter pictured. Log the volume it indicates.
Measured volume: 9773.92 ft³
